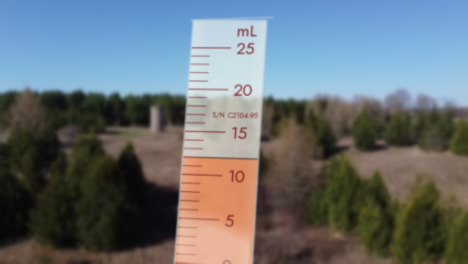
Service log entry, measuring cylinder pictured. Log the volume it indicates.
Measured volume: 12 mL
